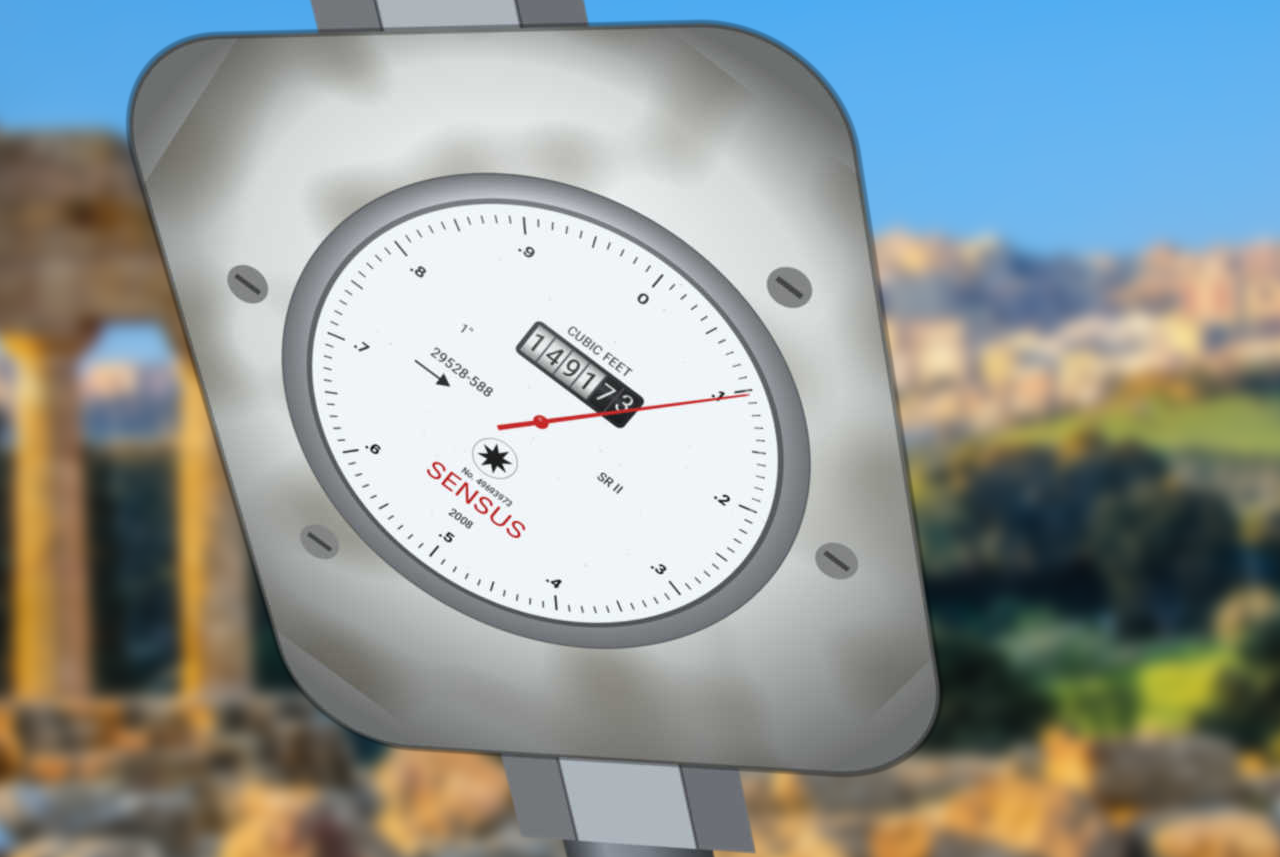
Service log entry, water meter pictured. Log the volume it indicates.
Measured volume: 149173.10 ft³
